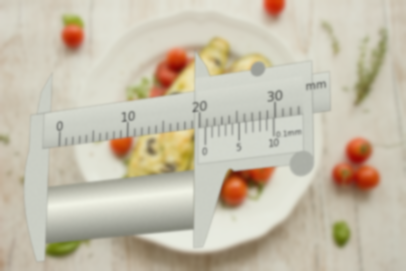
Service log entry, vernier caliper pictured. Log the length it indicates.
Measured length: 20.8 mm
